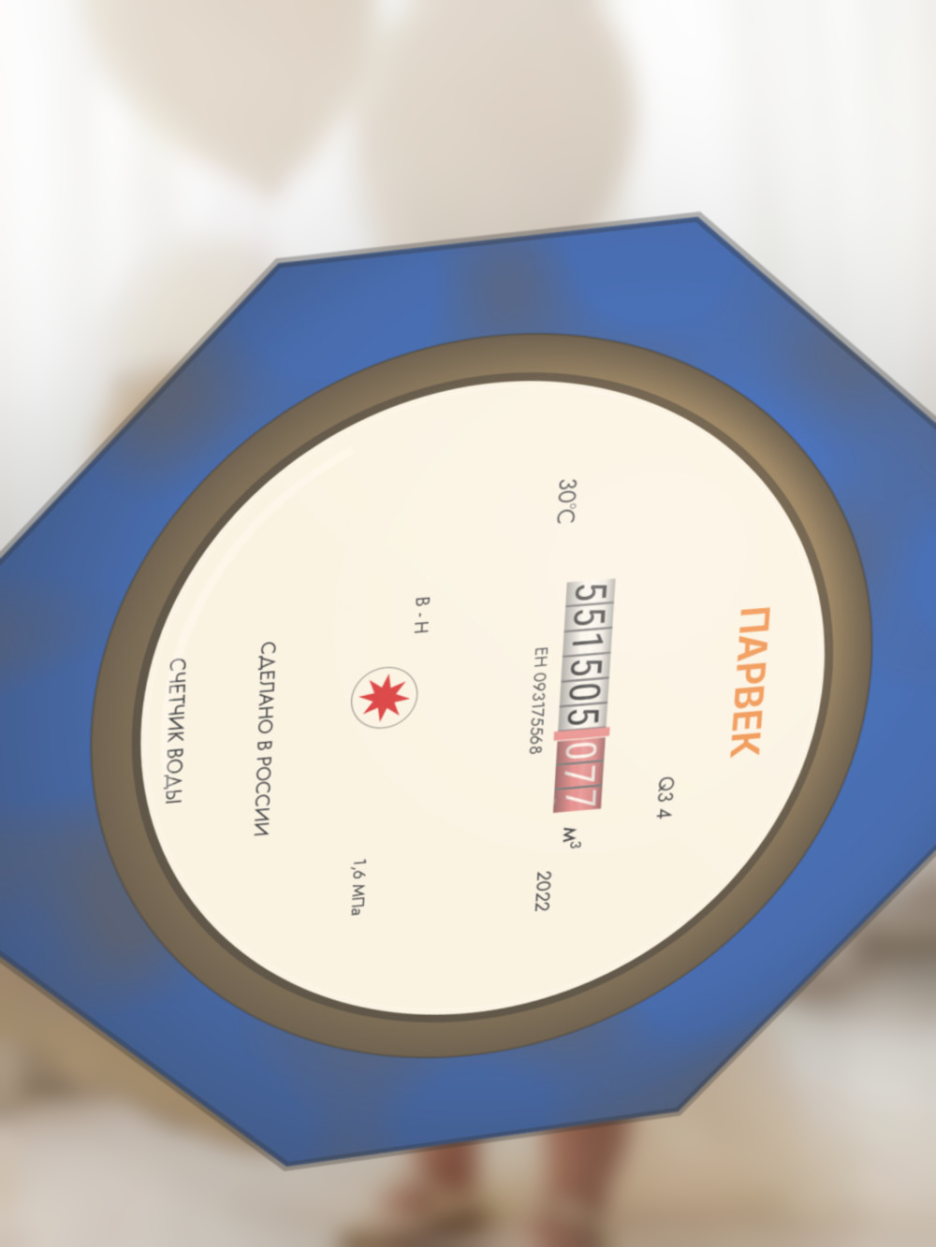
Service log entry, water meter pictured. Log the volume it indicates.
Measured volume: 551505.077 m³
